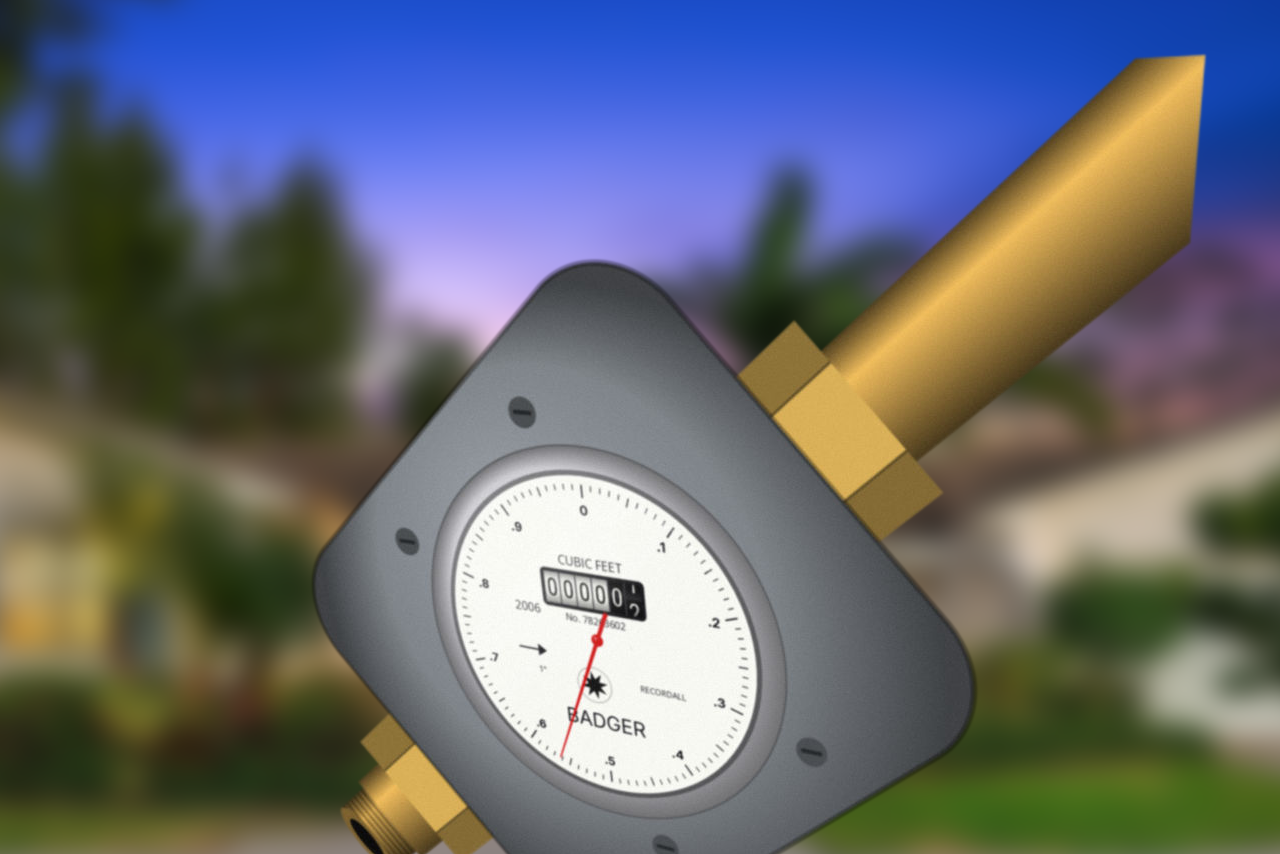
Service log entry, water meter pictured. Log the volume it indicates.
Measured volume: 1.56 ft³
